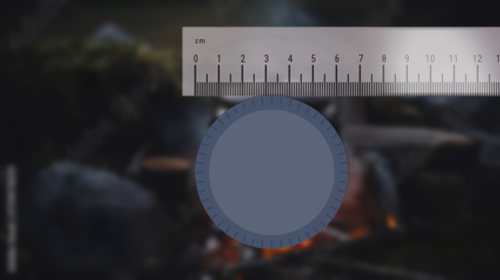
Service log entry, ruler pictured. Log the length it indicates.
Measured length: 6.5 cm
